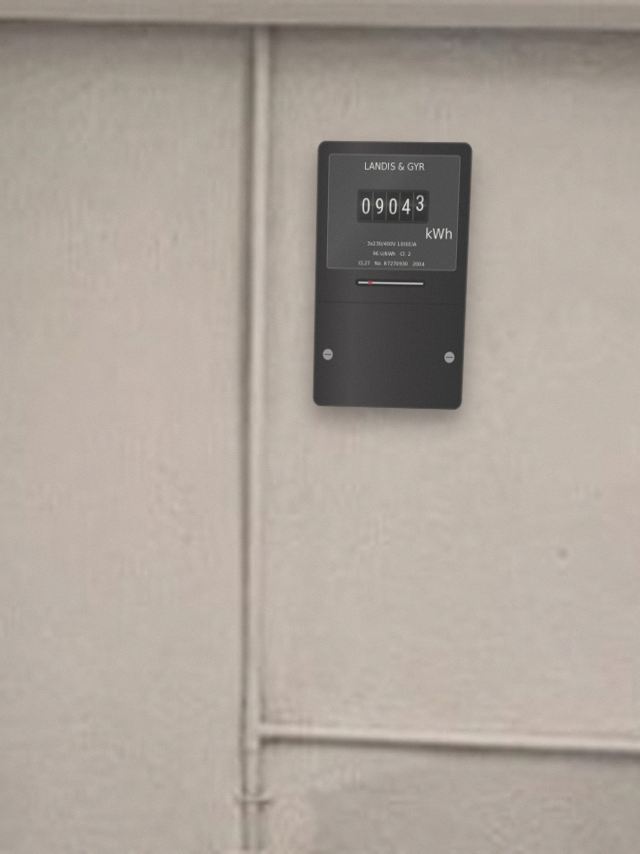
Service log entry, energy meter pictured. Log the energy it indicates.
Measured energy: 9043 kWh
